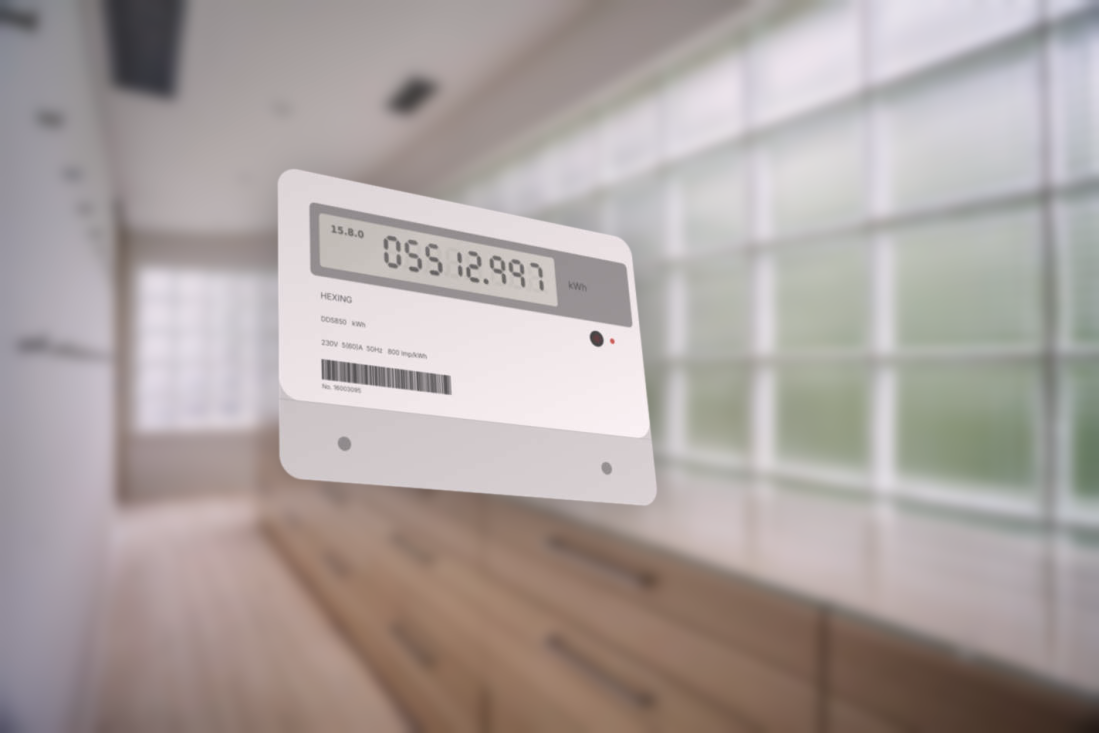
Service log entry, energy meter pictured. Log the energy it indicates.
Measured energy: 5512.997 kWh
